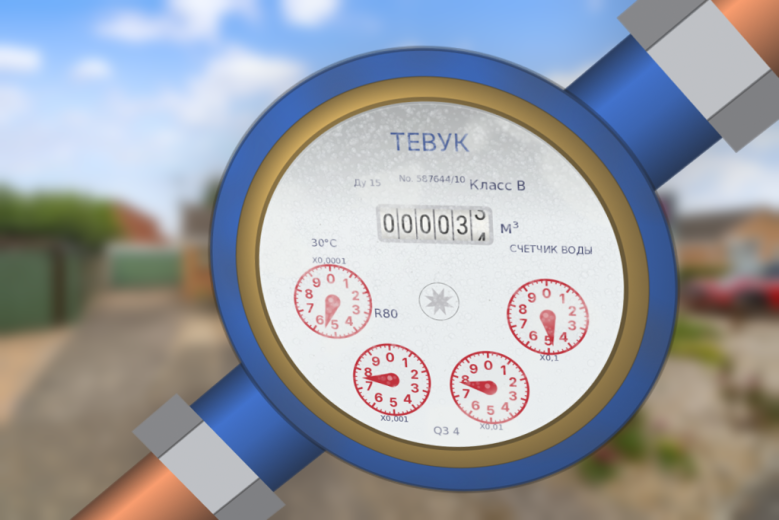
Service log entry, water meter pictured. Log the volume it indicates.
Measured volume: 33.4775 m³
